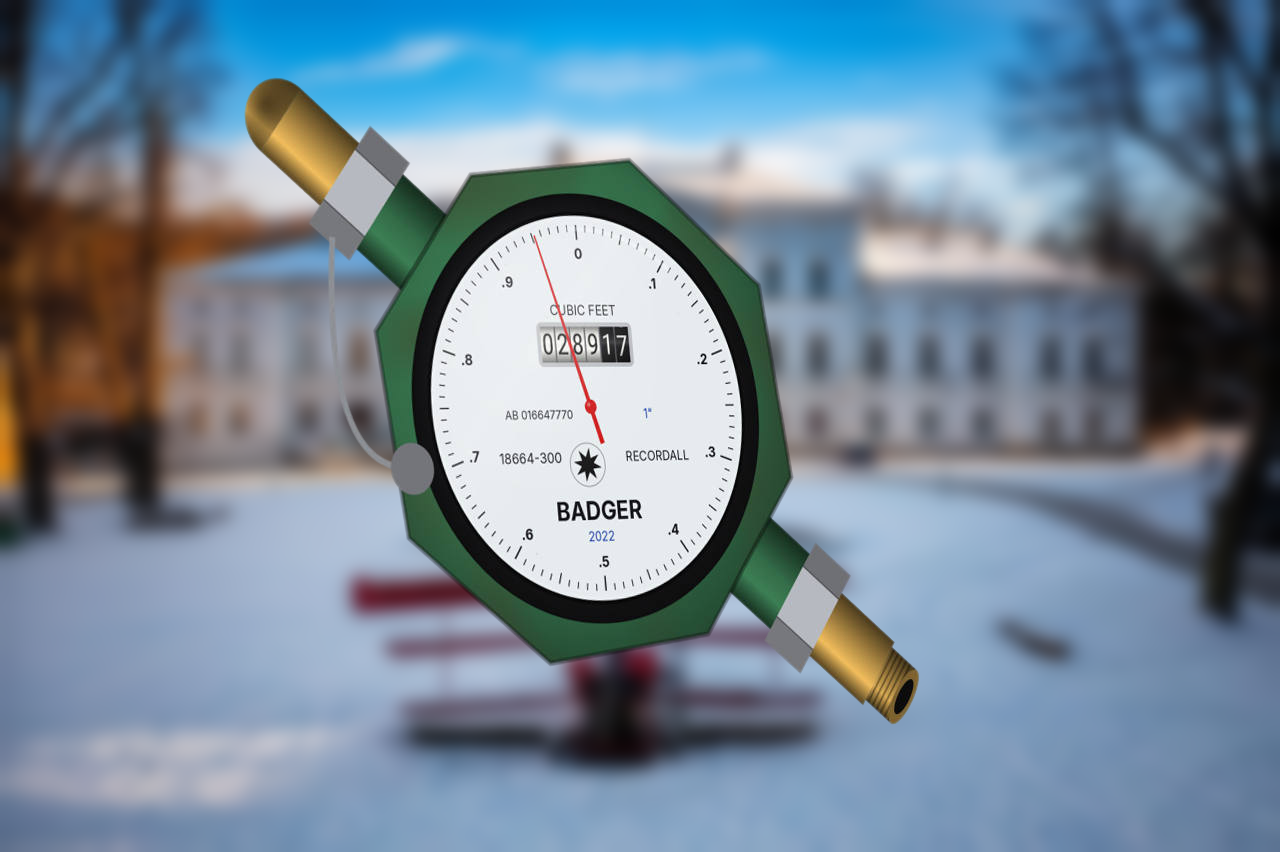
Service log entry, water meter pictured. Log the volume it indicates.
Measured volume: 28916.95 ft³
